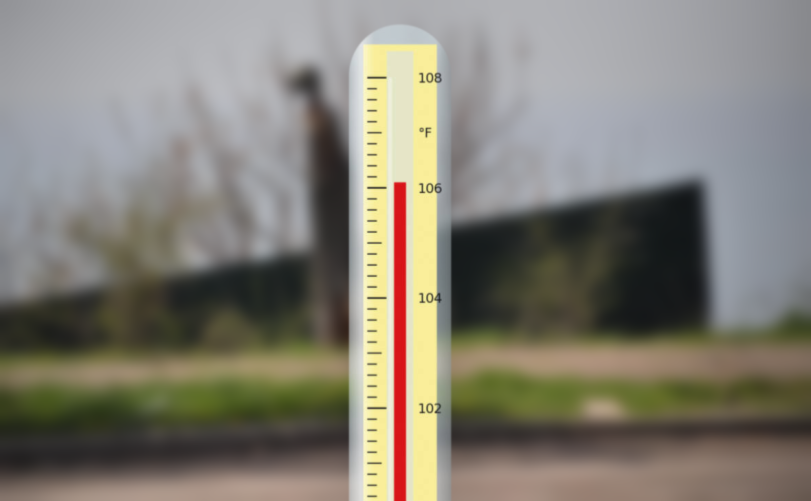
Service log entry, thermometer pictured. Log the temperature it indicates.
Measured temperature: 106.1 °F
